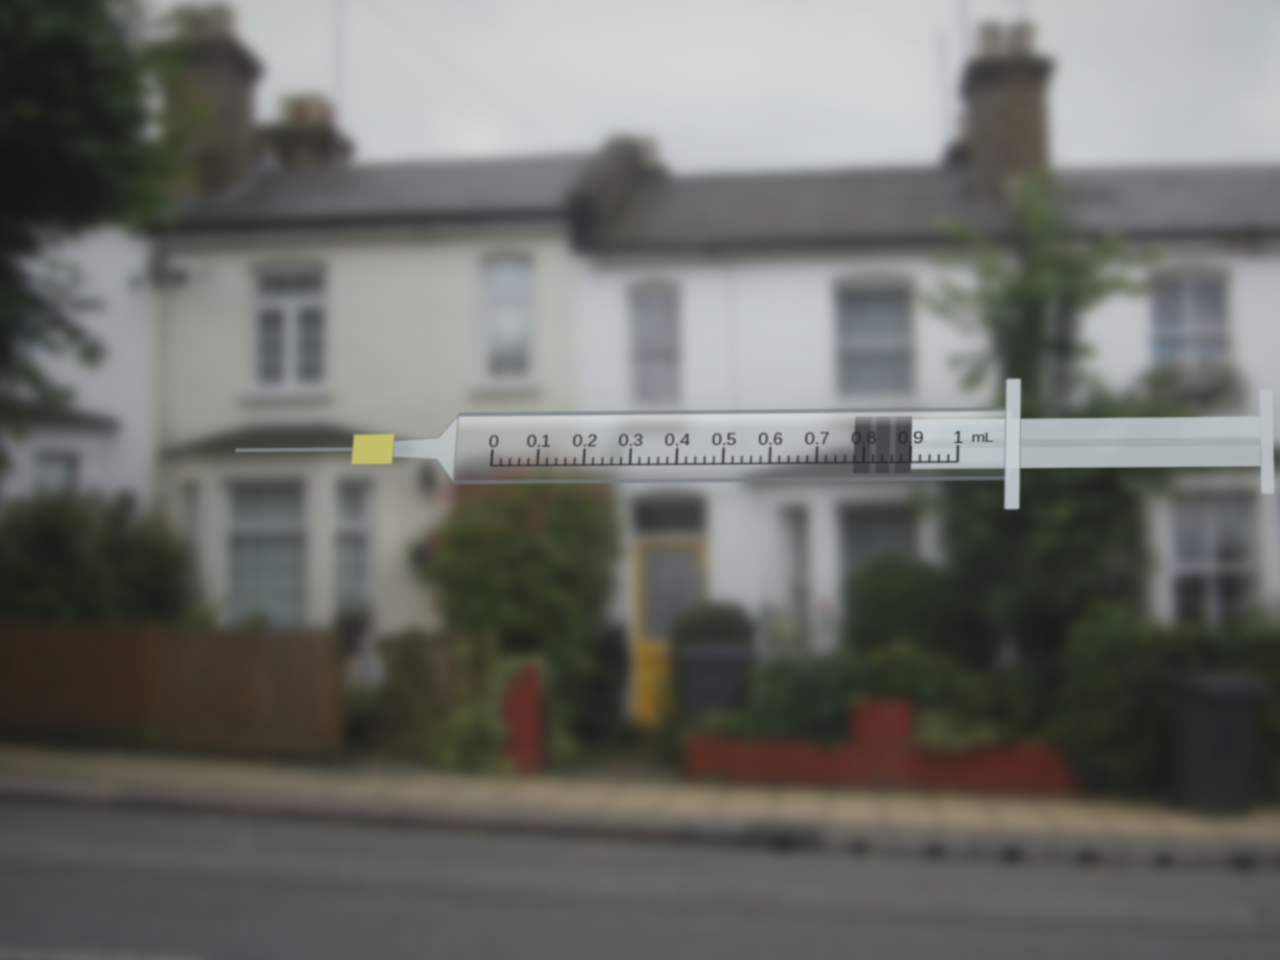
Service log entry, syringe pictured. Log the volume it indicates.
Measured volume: 0.78 mL
